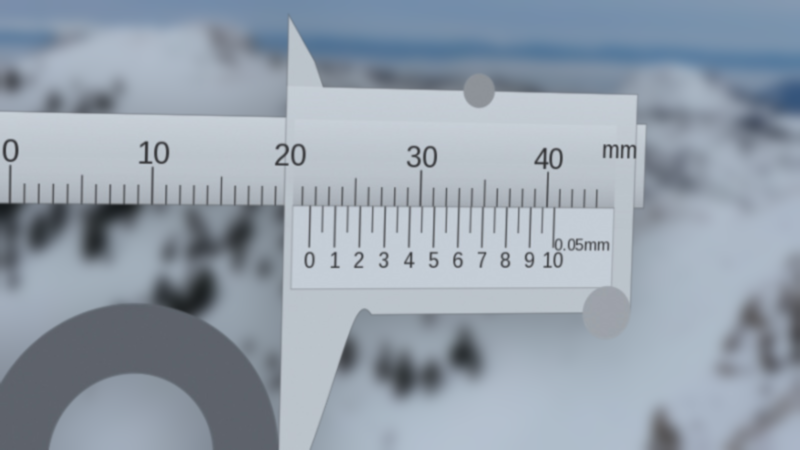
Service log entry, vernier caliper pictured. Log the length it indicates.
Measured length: 21.6 mm
